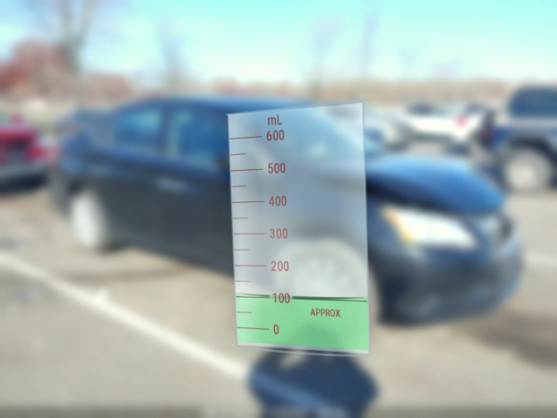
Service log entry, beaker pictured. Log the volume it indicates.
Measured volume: 100 mL
